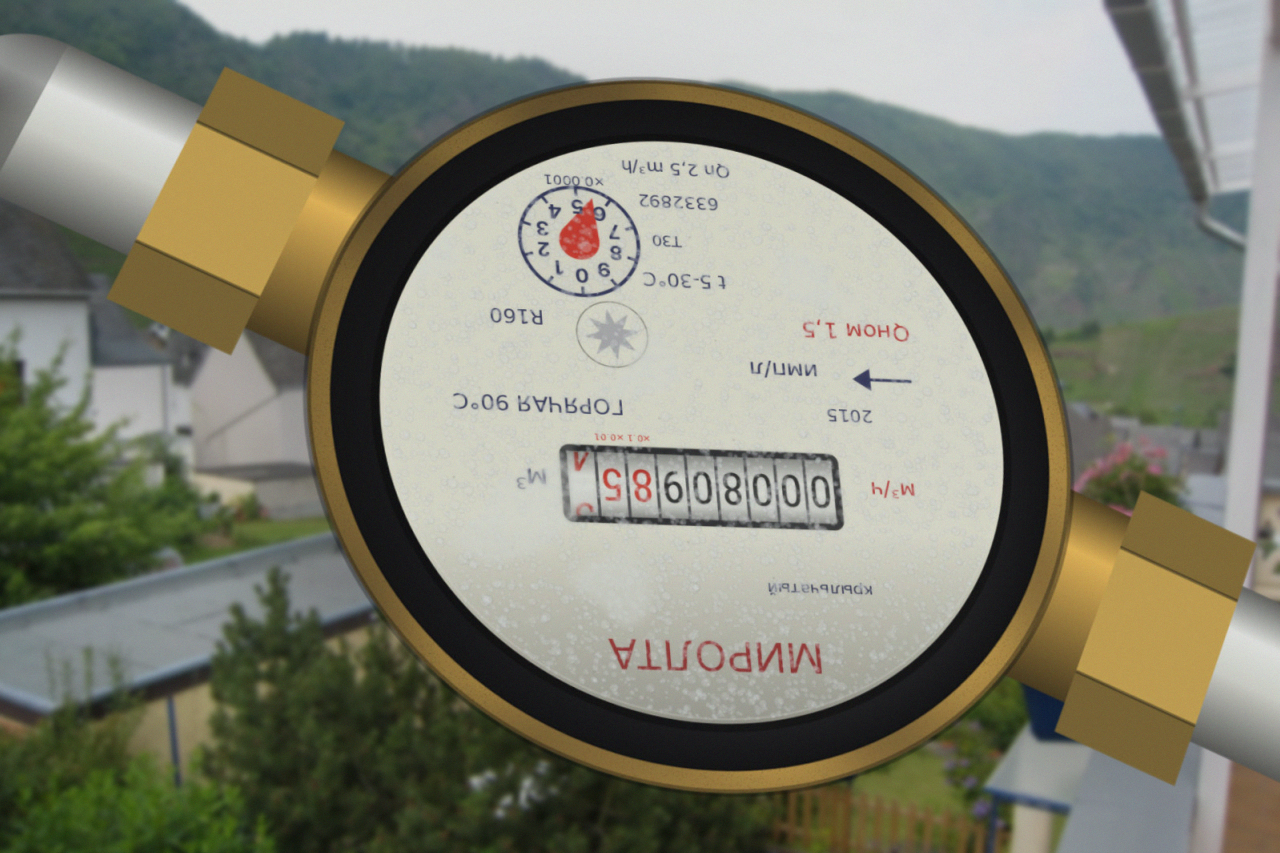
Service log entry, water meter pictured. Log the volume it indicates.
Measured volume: 809.8535 m³
